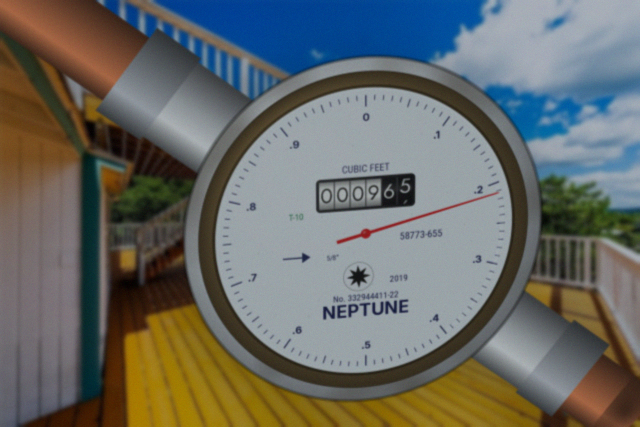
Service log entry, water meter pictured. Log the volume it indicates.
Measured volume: 965.21 ft³
